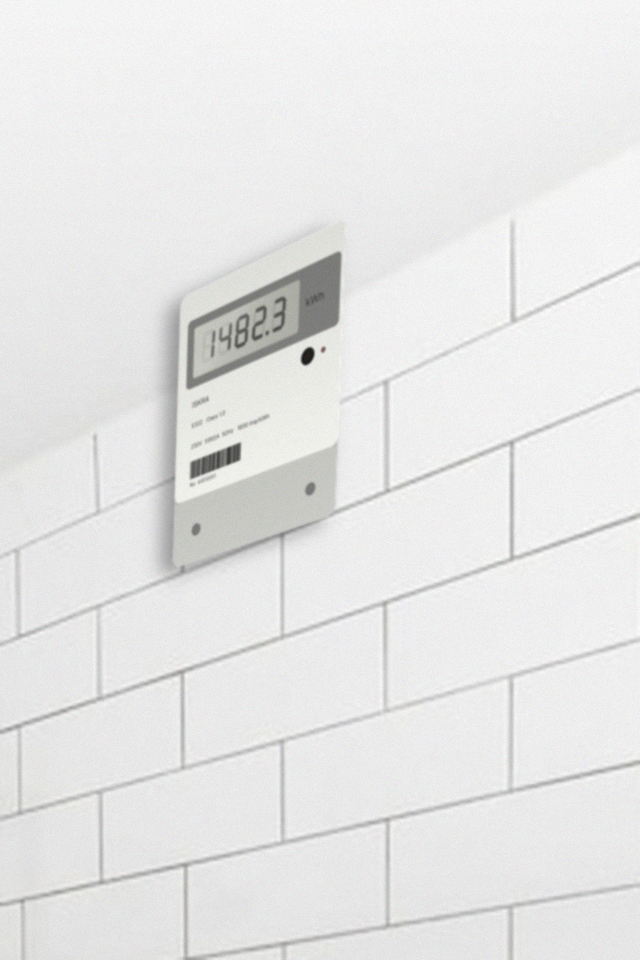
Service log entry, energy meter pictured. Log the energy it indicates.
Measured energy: 1482.3 kWh
